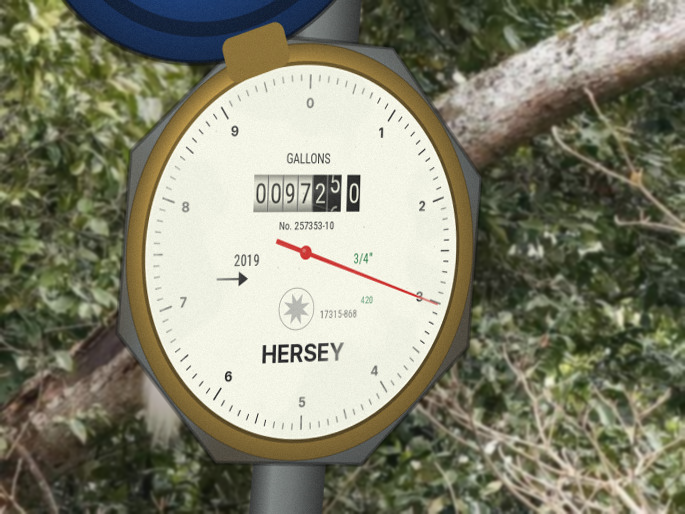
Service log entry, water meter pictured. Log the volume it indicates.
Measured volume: 97253.0 gal
